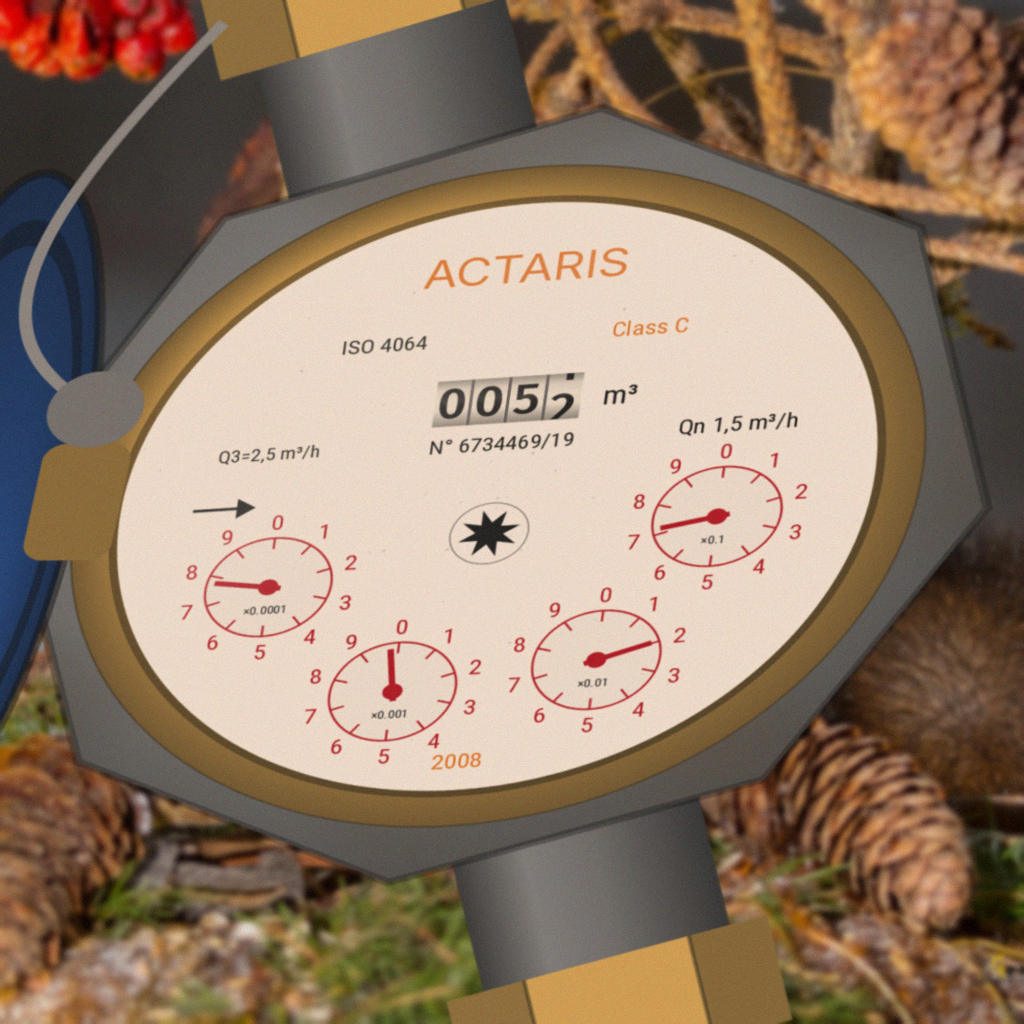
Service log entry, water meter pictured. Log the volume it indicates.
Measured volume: 51.7197 m³
